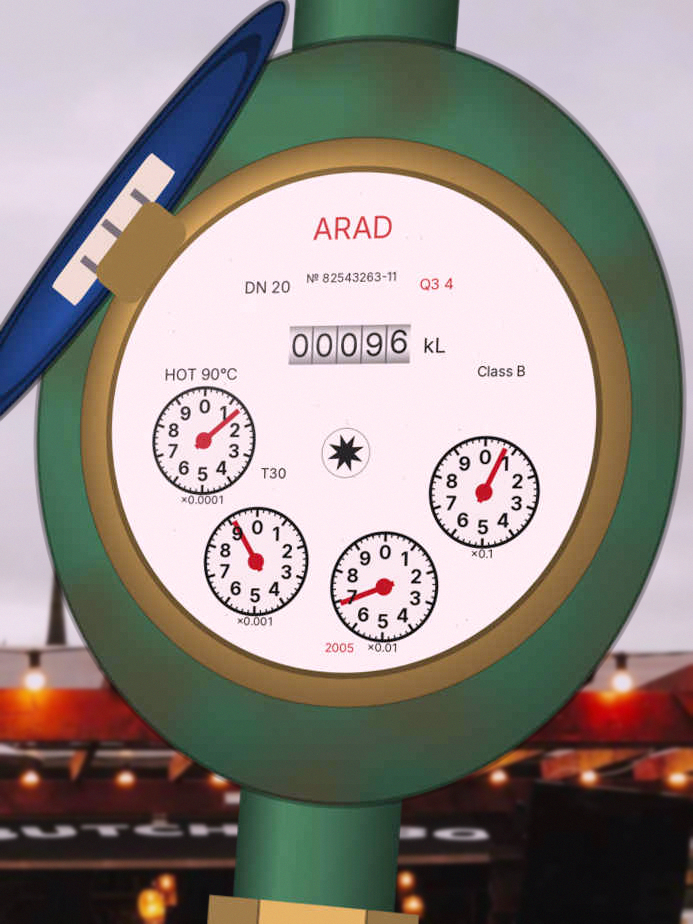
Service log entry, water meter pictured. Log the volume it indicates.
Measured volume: 96.0691 kL
